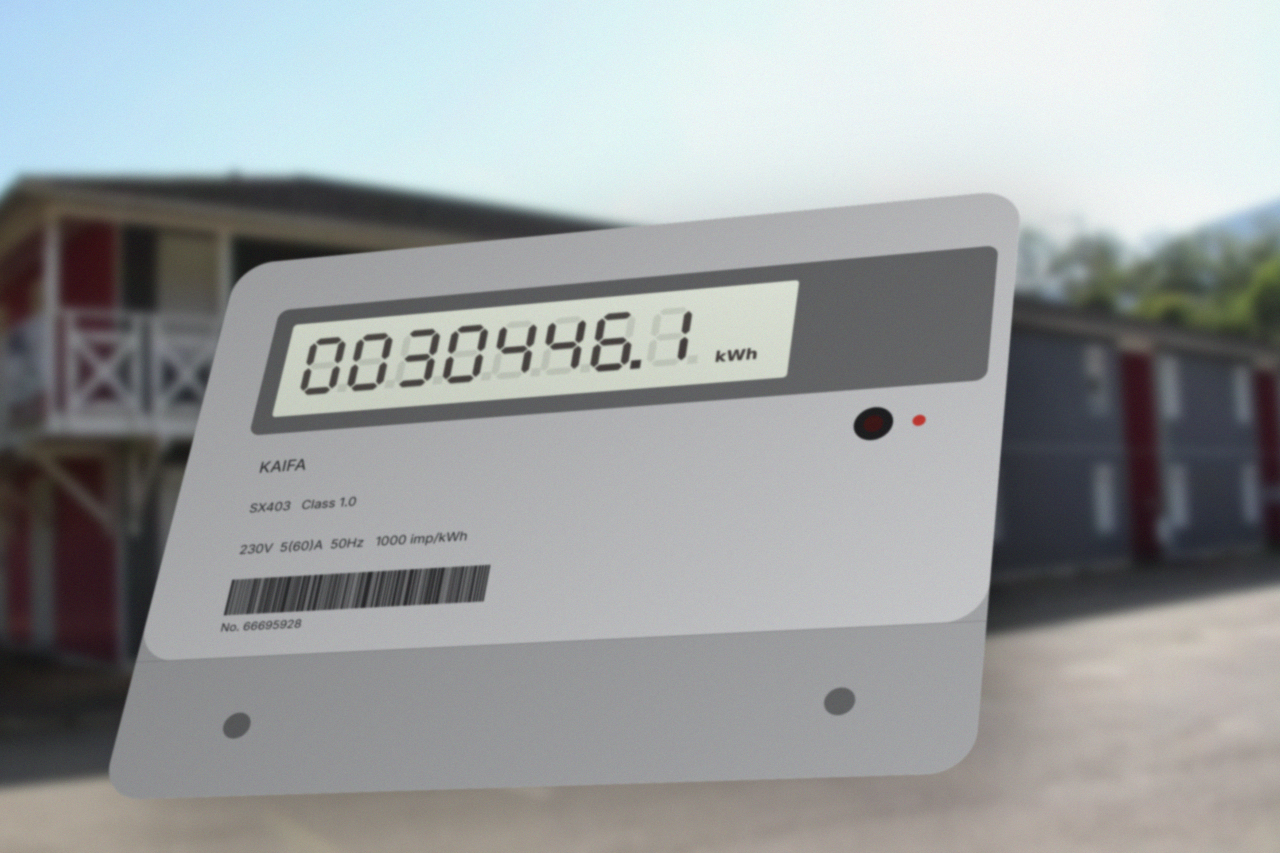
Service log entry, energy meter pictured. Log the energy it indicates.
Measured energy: 30446.1 kWh
